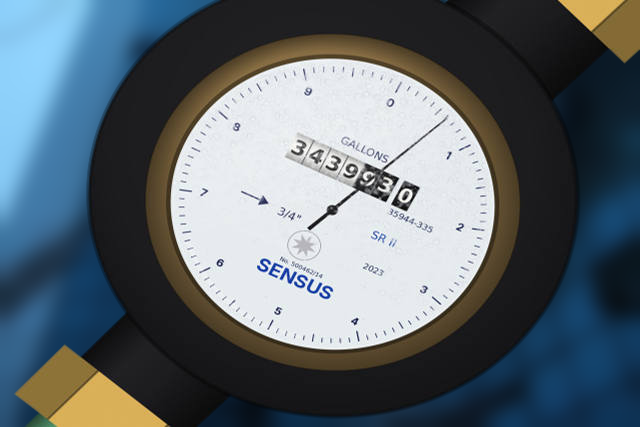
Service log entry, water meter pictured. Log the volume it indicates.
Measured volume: 3439930.6 gal
